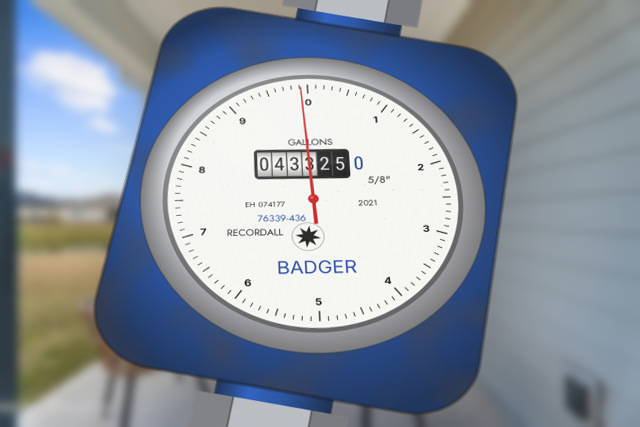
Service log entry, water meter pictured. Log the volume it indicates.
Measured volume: 433249.9 gal
